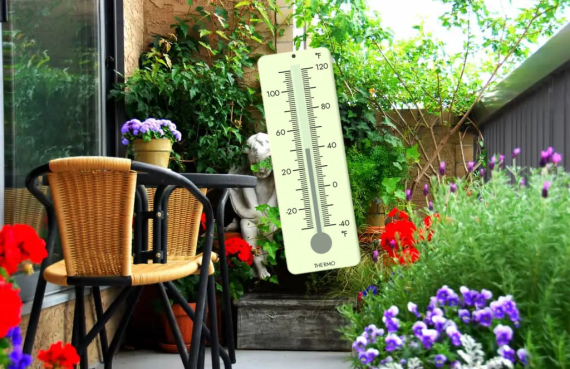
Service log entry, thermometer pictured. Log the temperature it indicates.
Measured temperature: 40 °F
